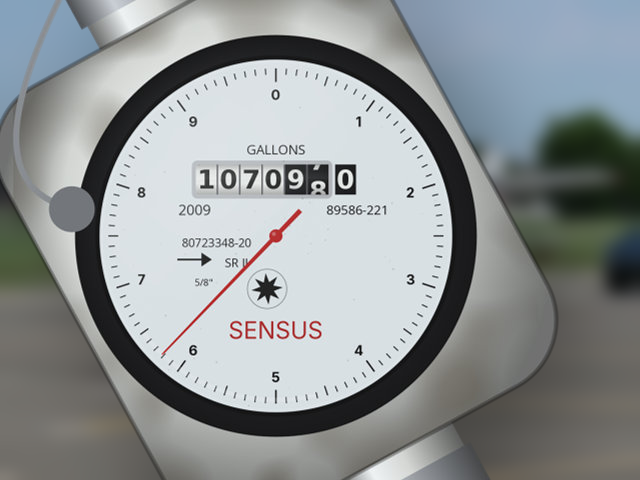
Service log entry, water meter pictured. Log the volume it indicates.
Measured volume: 1070976.2 gal
